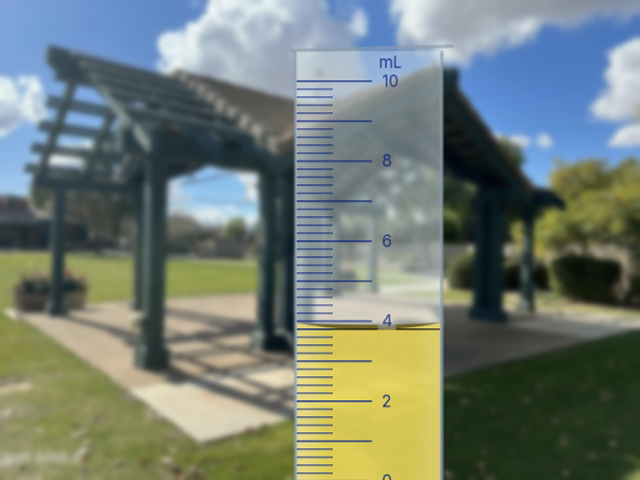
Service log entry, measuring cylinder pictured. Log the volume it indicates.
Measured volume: 3.8 mL
